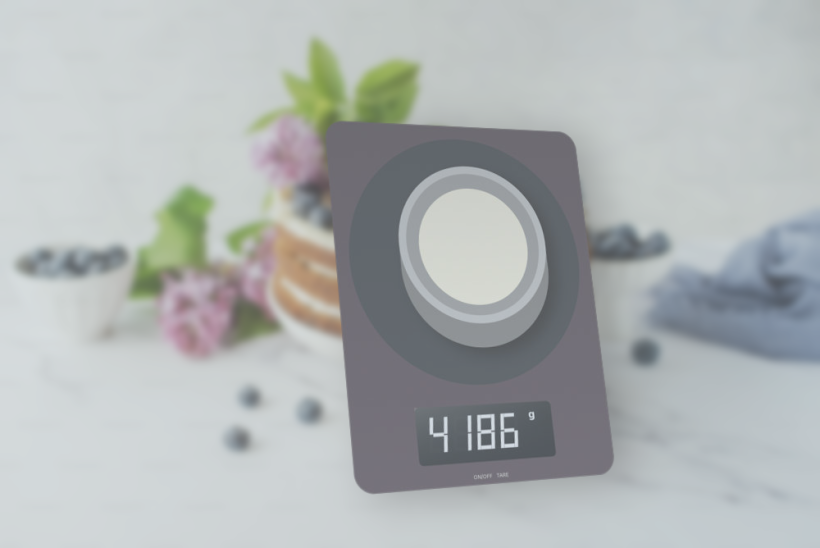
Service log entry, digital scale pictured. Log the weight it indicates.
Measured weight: 4186 g
